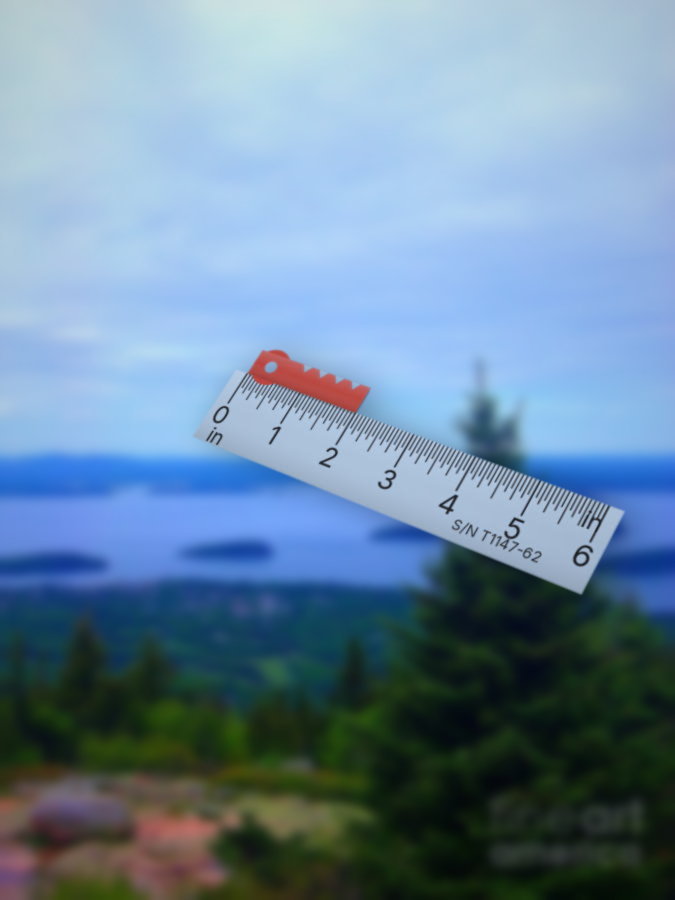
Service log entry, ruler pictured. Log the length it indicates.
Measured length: 2 in
